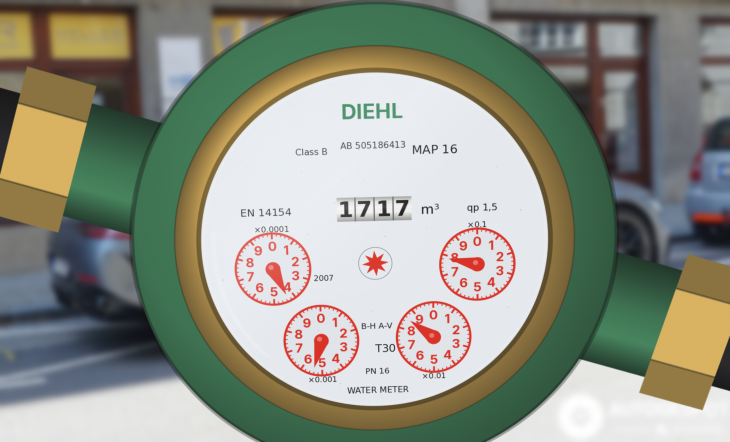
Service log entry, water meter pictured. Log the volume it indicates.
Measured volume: 1717.7854 m³
